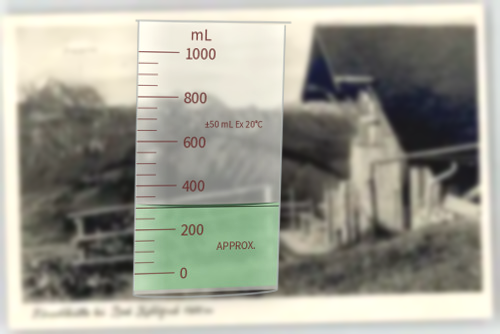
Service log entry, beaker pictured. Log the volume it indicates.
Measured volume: 300 mL
